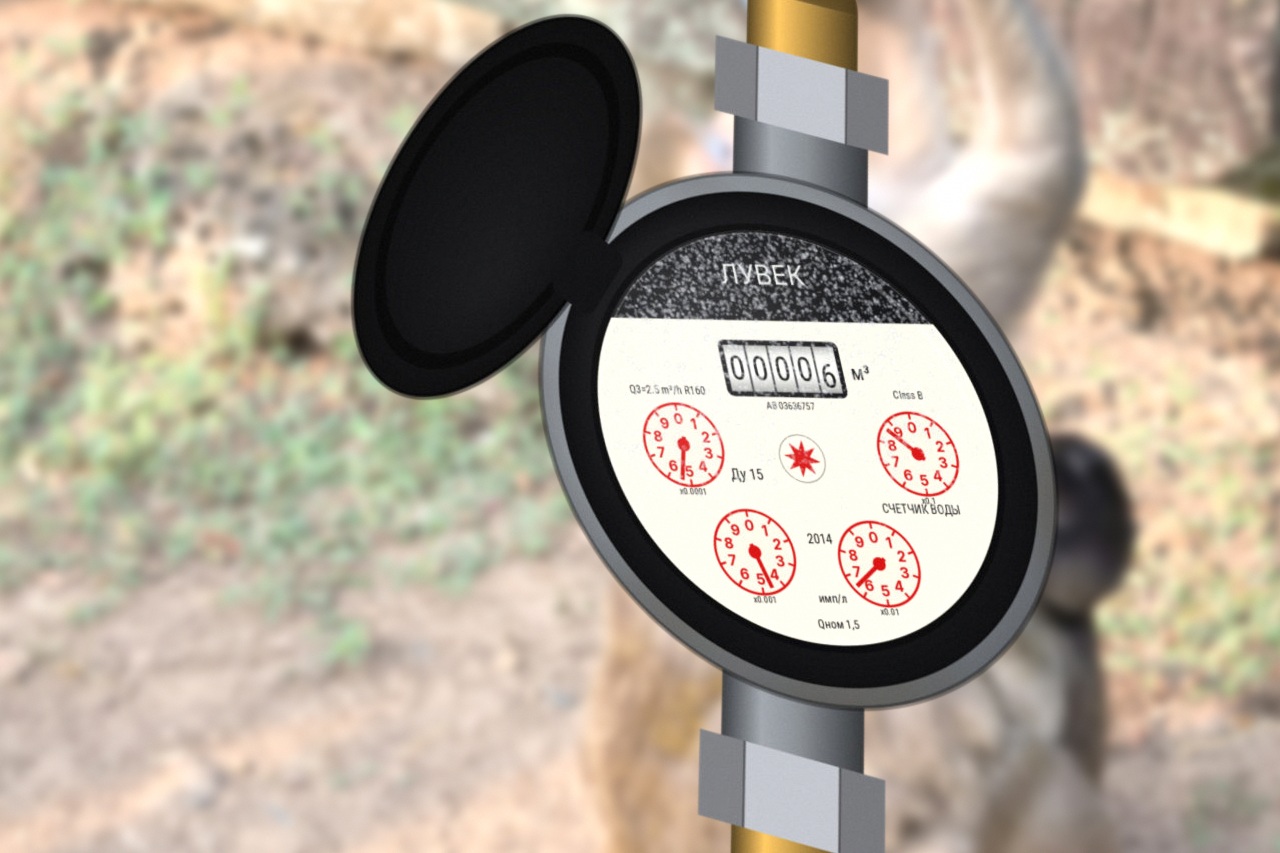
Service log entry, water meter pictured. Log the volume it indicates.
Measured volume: 5.8645 m³
